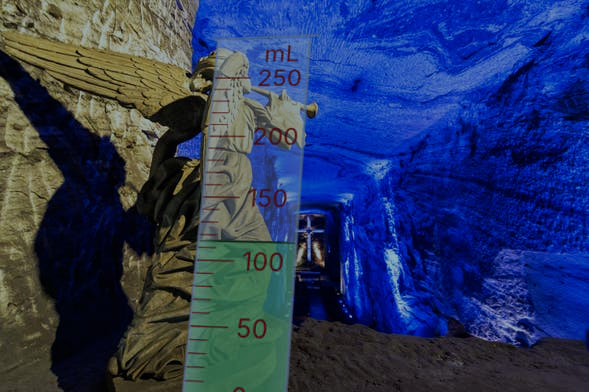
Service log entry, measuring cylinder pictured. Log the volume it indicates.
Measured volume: 115 mL
